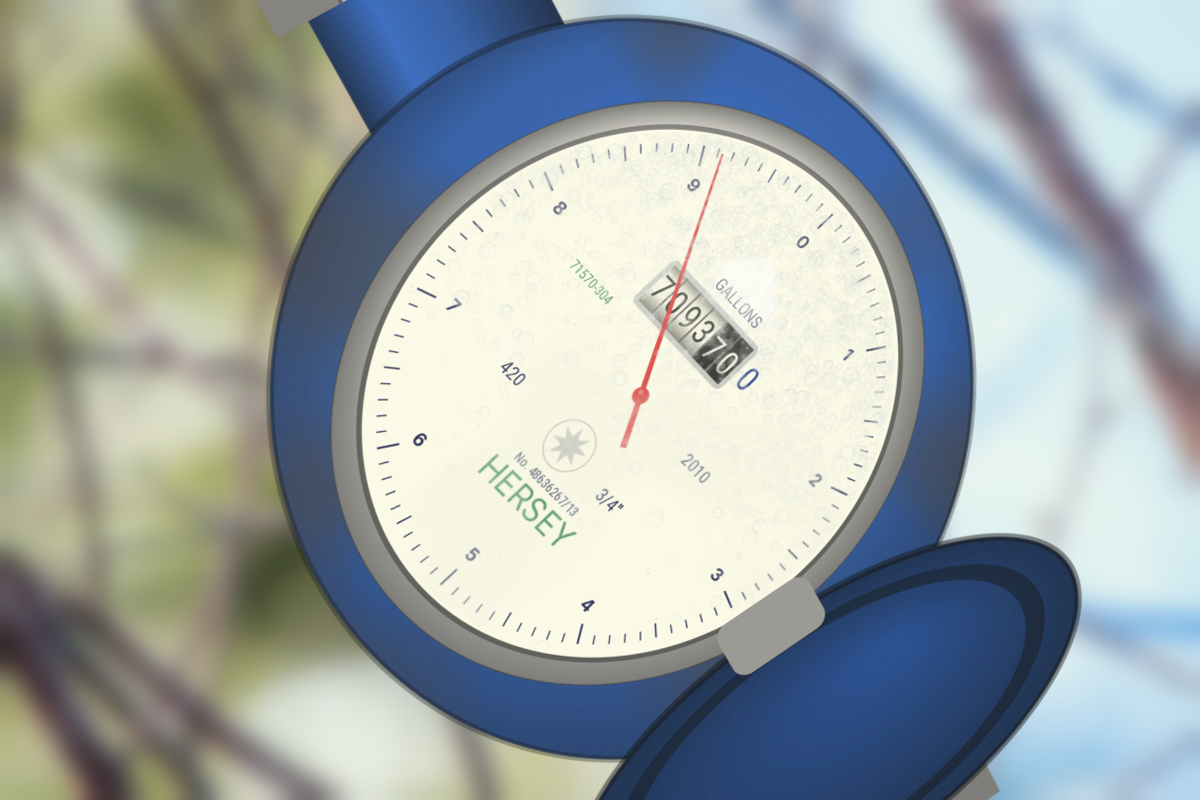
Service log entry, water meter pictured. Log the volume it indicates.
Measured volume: 7093699.1 gal
